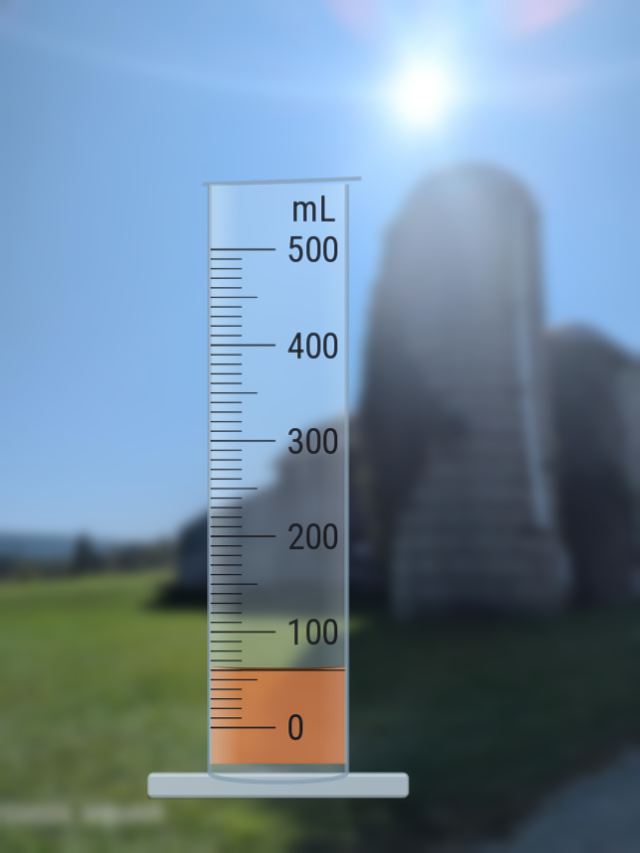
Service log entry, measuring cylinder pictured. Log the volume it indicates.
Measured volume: 60 mL
